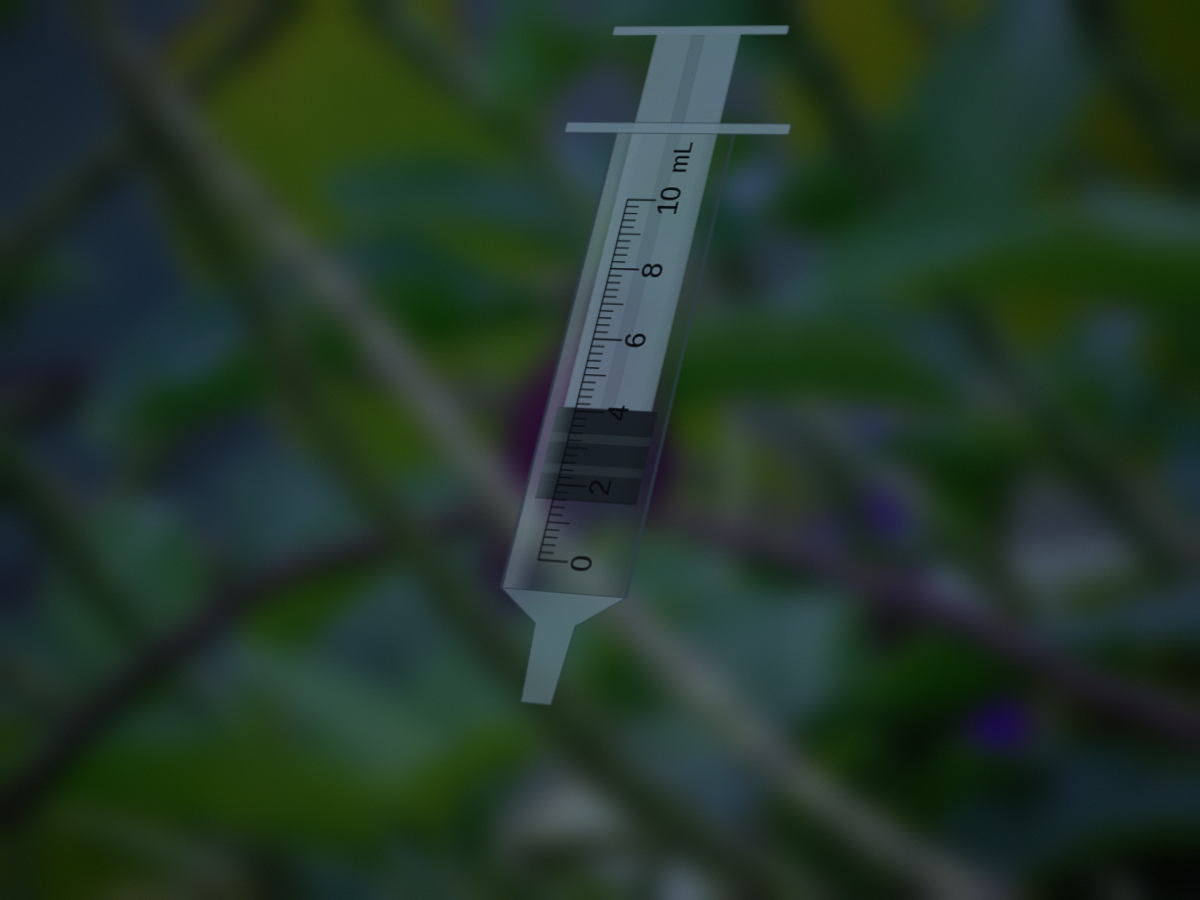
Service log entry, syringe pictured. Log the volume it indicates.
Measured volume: 1.6 mL
